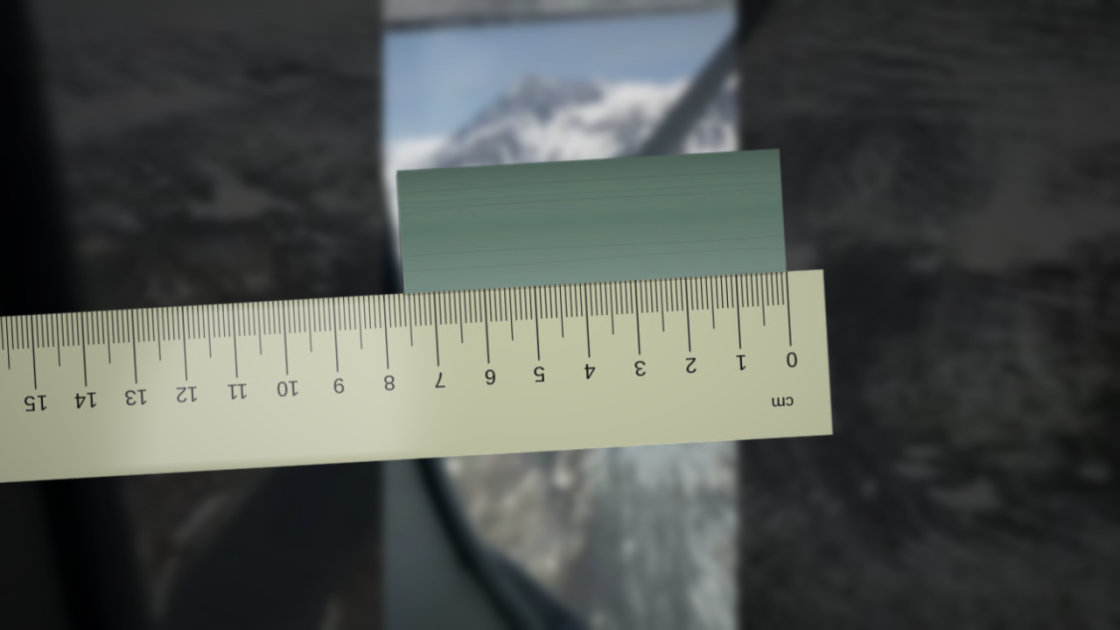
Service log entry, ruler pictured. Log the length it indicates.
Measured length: 7.6 cm
